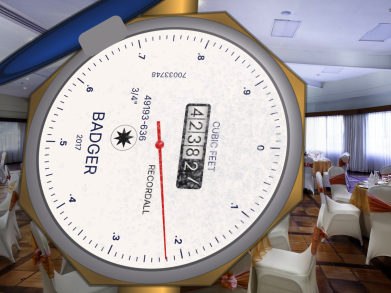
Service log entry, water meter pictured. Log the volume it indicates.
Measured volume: 423827.22 ft³
